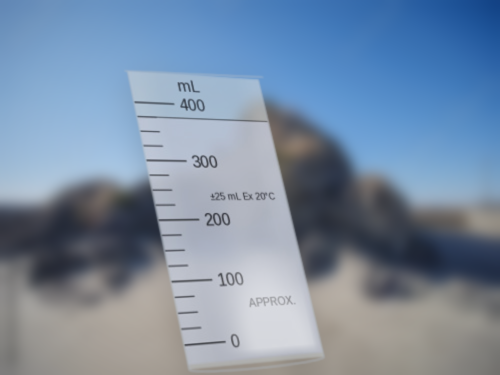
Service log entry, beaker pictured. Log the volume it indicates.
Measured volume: 375 mL
